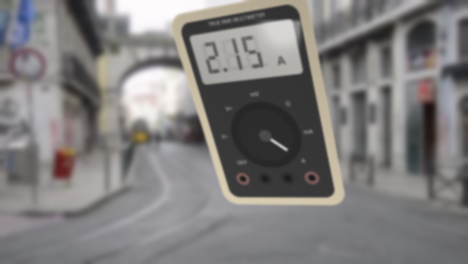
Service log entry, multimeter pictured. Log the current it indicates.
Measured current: 2.15 A
